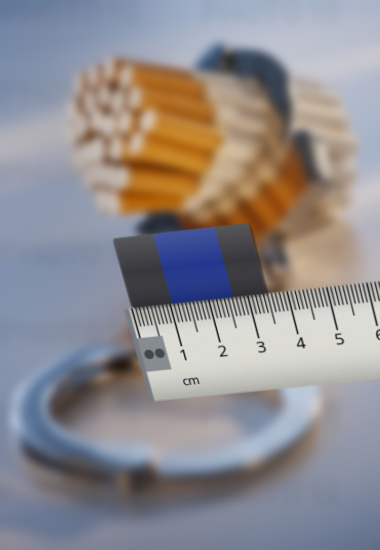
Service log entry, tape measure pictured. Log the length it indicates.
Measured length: 3.5 cm
